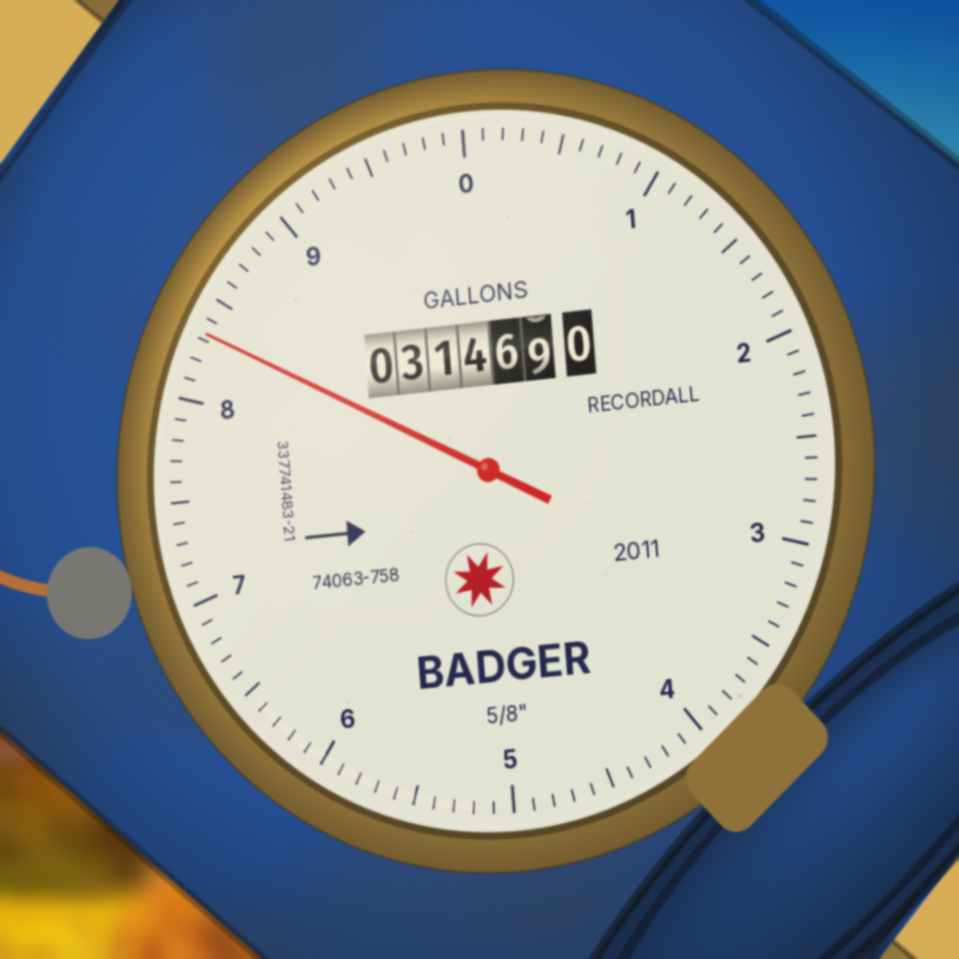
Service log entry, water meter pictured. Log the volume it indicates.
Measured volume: 314688.3 gal
